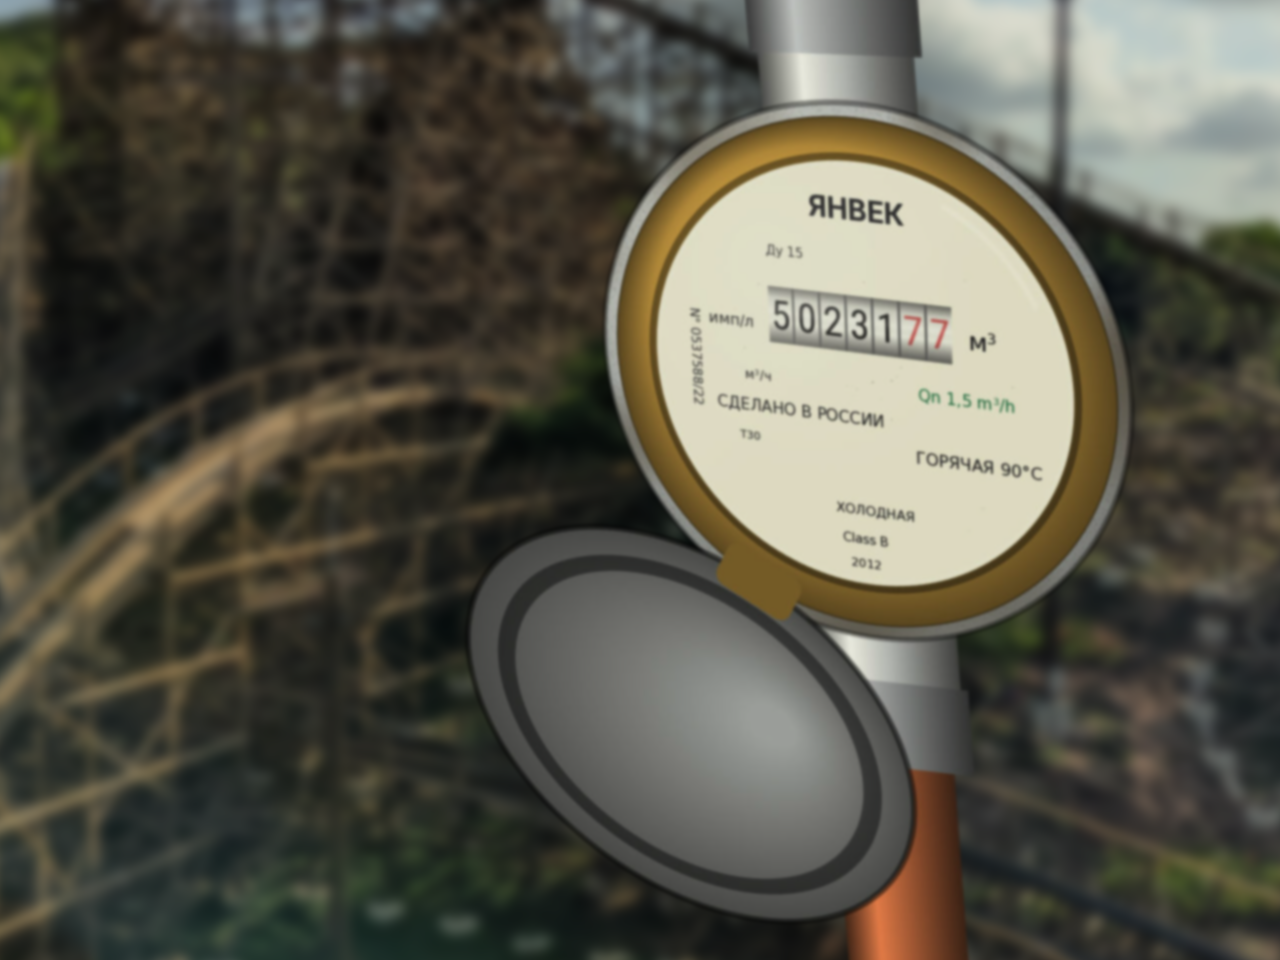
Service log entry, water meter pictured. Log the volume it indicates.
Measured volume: 50231.77 m³
